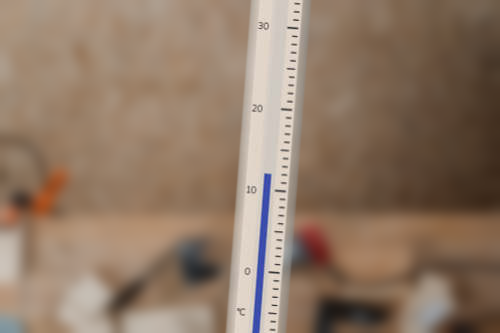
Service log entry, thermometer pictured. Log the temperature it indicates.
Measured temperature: 12 °C
